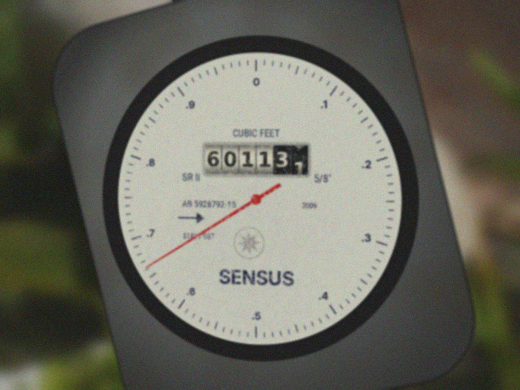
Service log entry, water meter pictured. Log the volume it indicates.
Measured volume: 601130.66 ft³
